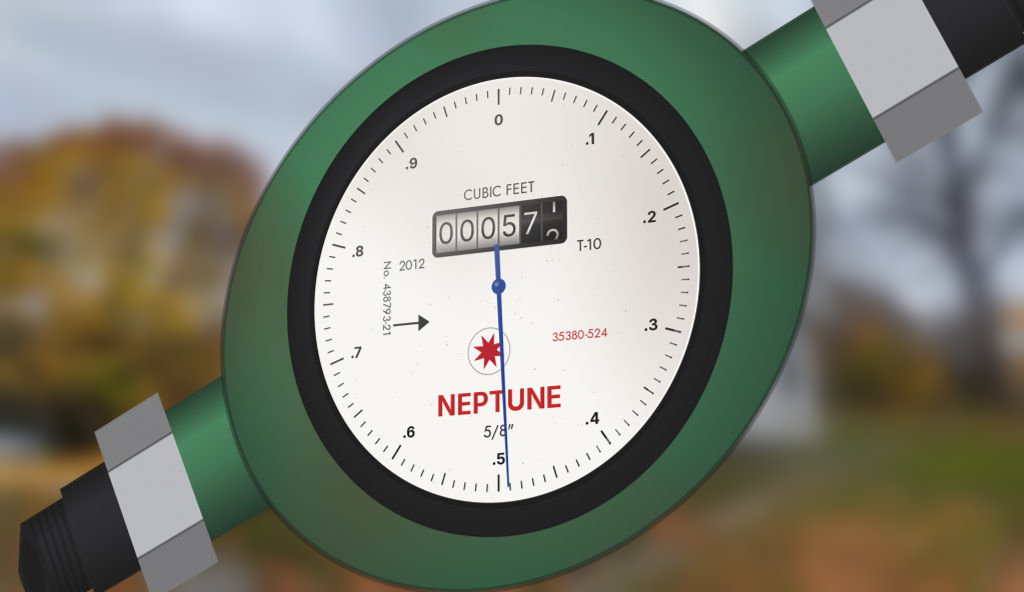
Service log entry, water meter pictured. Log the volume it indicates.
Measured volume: 571.49 ft³
